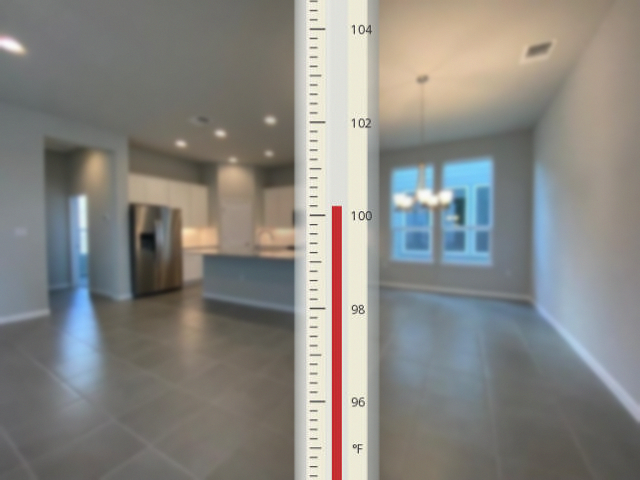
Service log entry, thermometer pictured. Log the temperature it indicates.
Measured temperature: 100.2 °F
